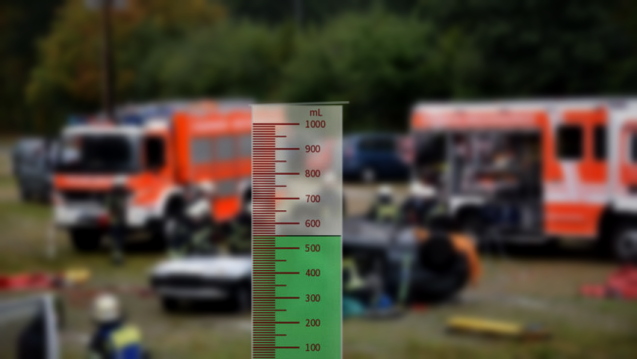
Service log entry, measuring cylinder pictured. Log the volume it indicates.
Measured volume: 550 mL
